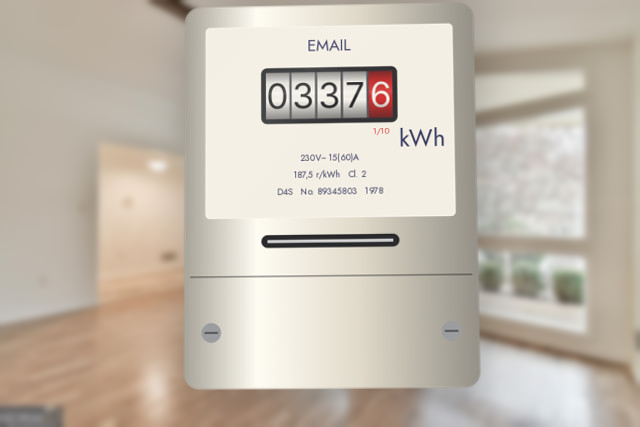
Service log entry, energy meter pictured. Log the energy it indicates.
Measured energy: 337.6 kWh
